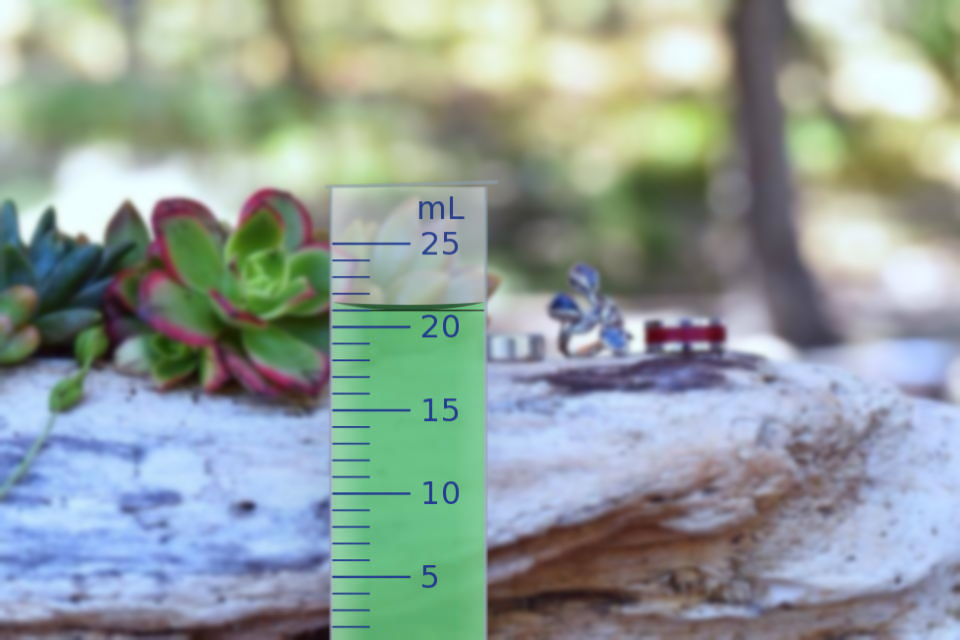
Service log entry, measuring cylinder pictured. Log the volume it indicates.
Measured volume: 21 mL
